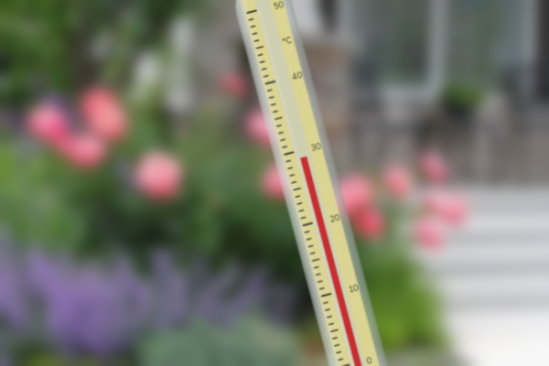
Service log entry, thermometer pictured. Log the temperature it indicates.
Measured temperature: 29 °C
